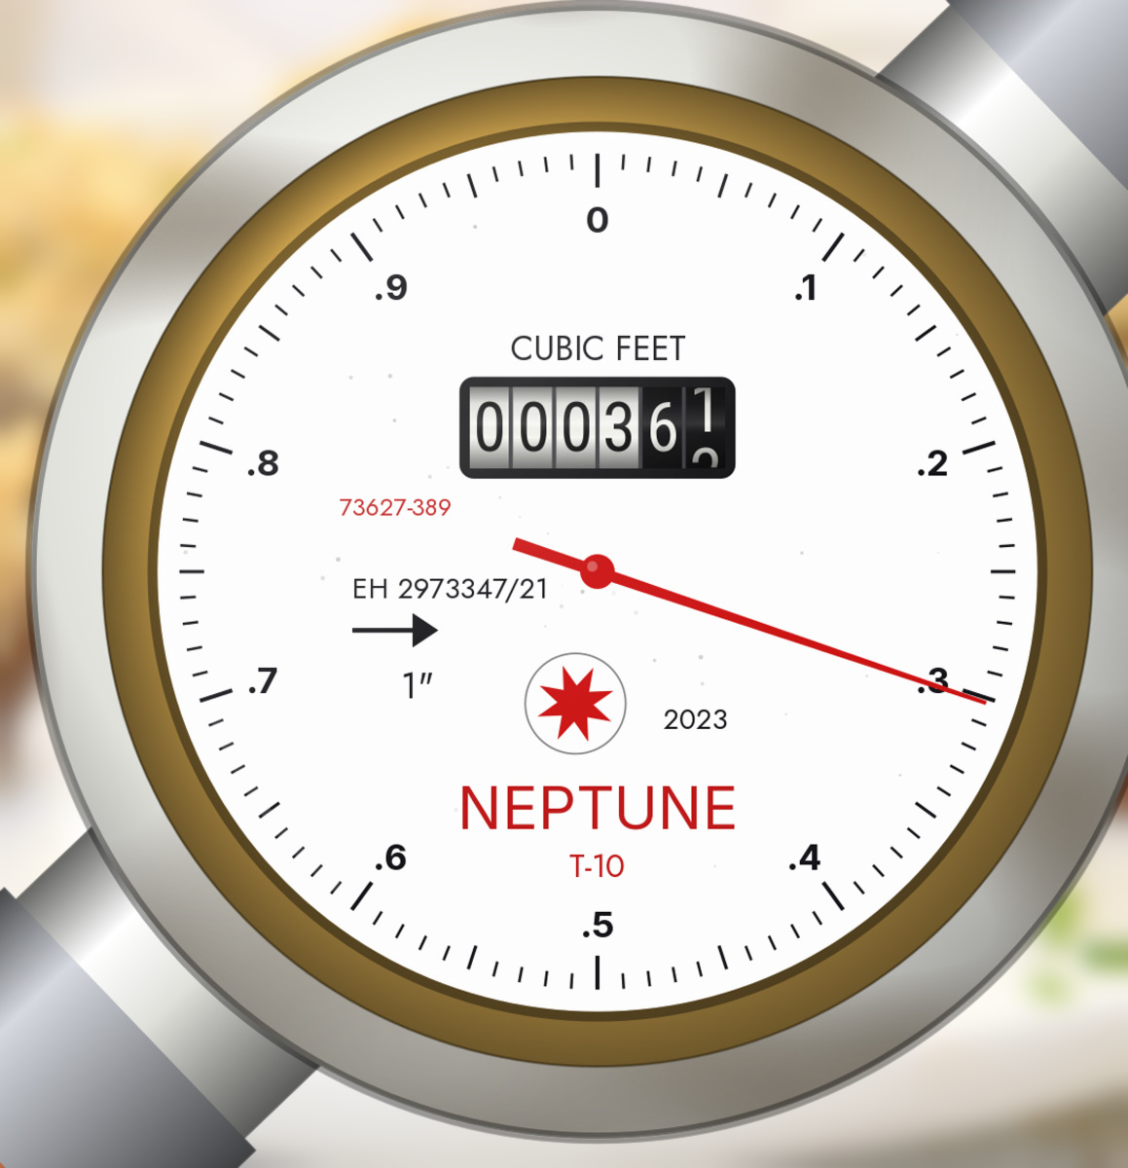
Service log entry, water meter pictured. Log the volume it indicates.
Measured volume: 361.30 ft³
